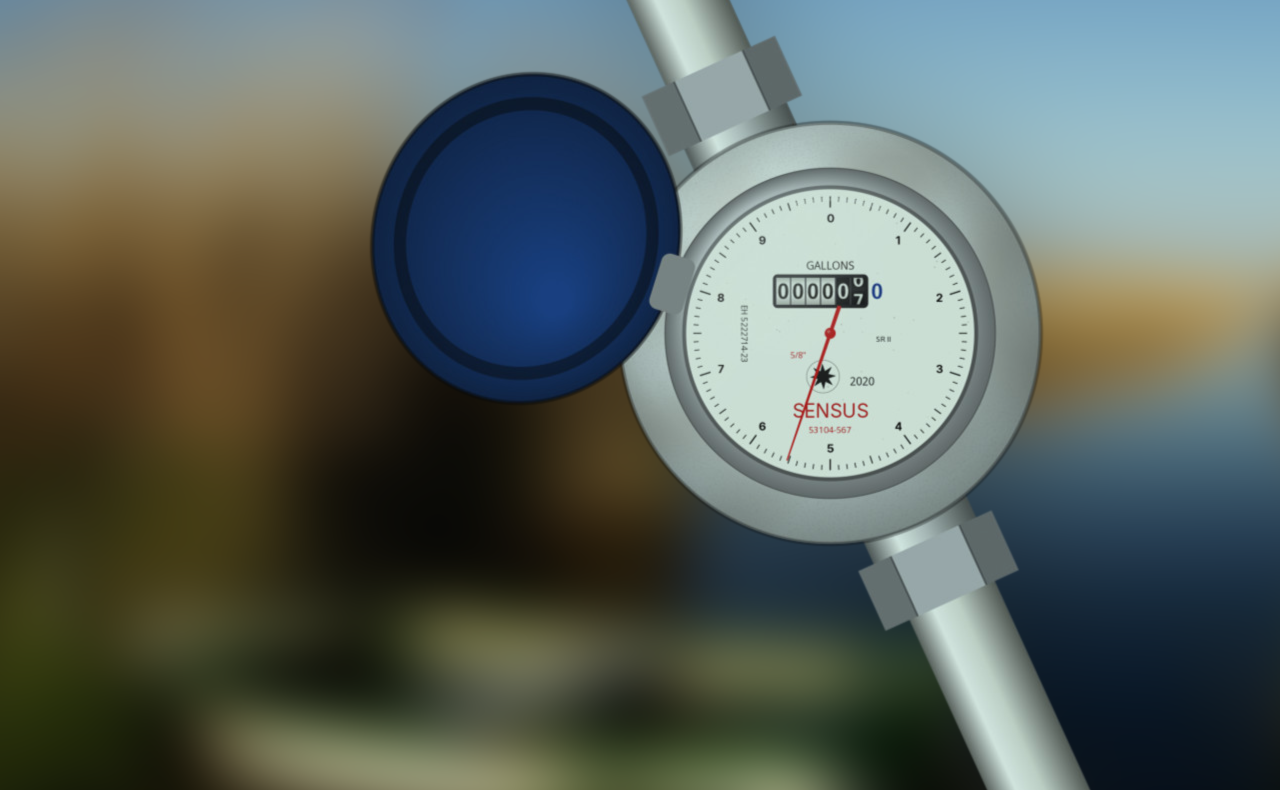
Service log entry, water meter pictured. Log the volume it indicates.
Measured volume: 65.5 gal
